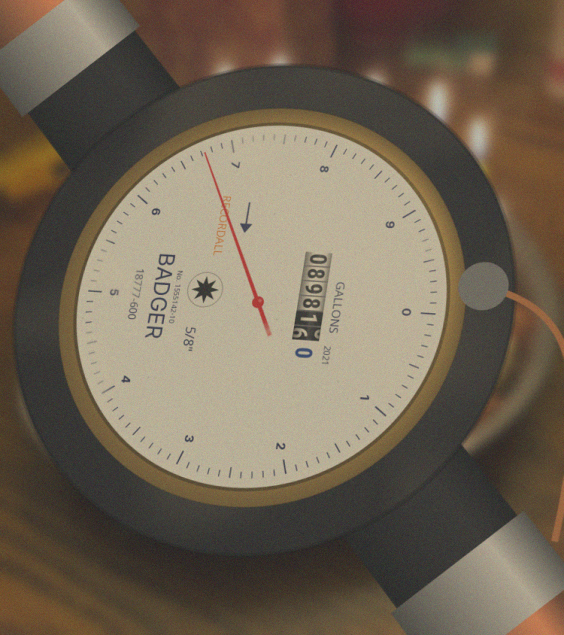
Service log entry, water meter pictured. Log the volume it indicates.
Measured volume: 898156.7 gal
